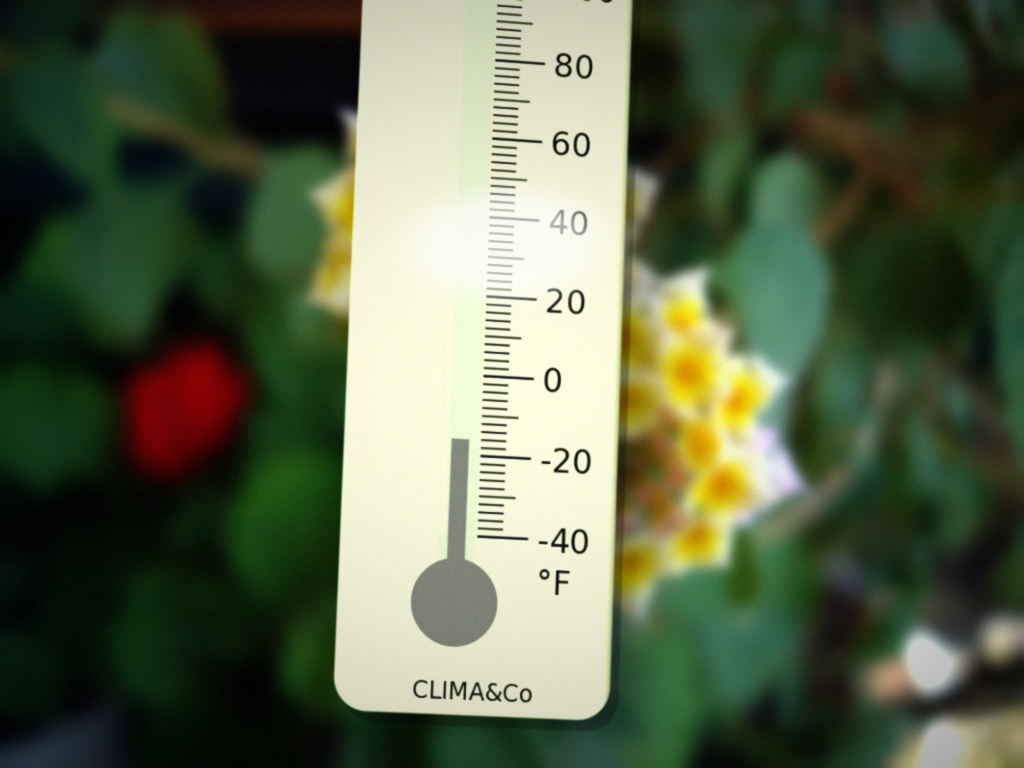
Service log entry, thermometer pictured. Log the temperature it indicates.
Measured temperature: -16 °F
